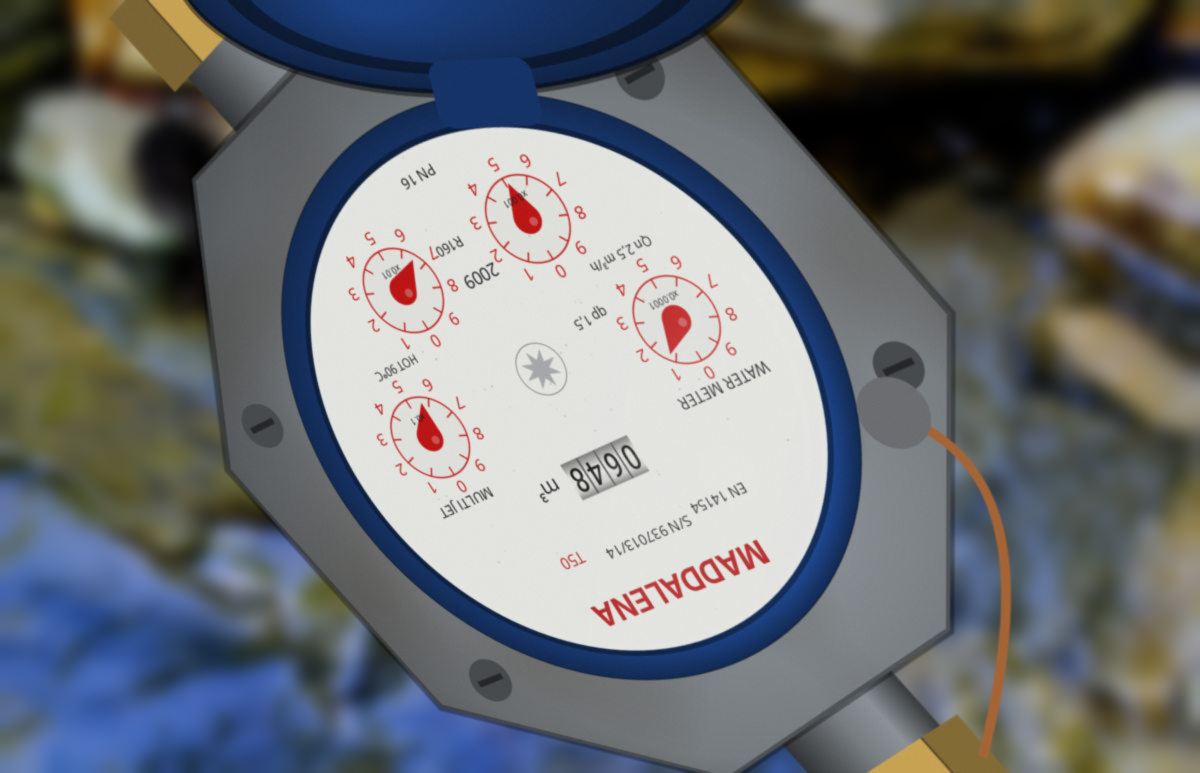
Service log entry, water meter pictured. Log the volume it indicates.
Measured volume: 648.5651 m³
